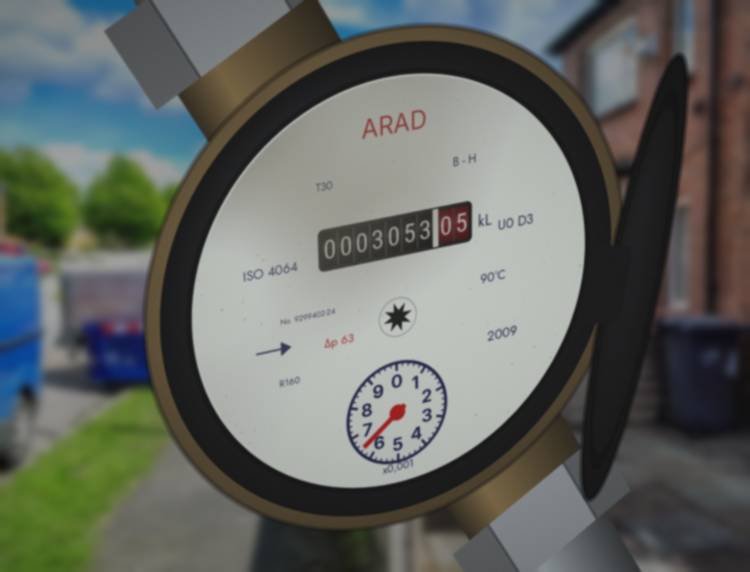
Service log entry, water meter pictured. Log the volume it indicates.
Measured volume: 3053.056 kL
